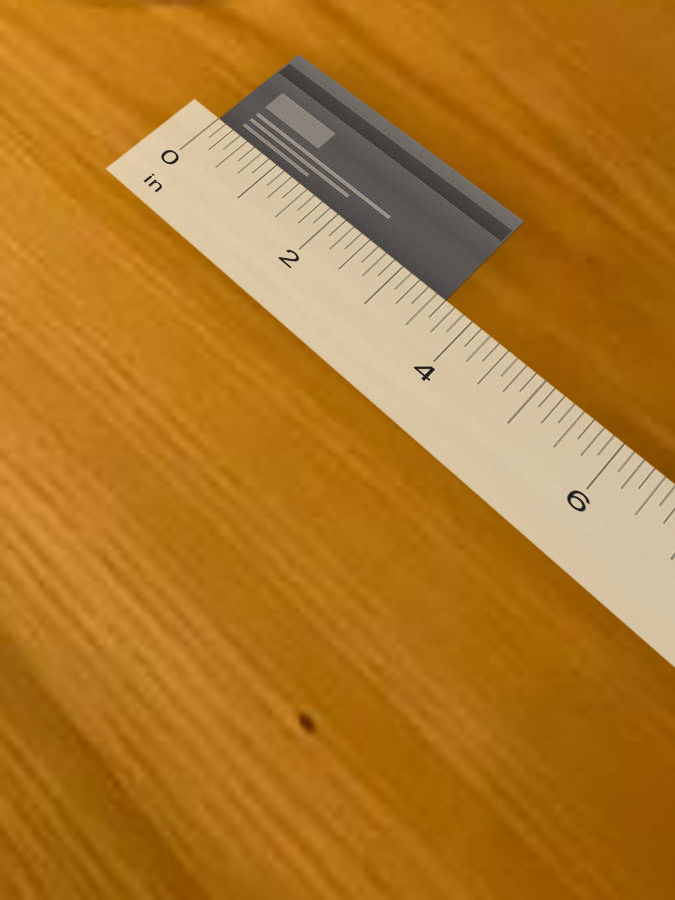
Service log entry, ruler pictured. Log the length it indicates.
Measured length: 3.625 in
